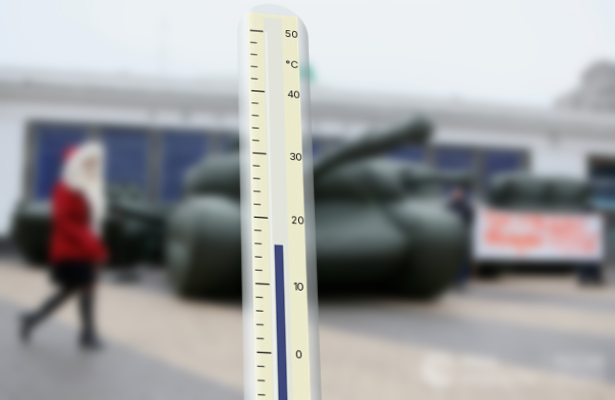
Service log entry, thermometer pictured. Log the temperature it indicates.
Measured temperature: 16 °C
